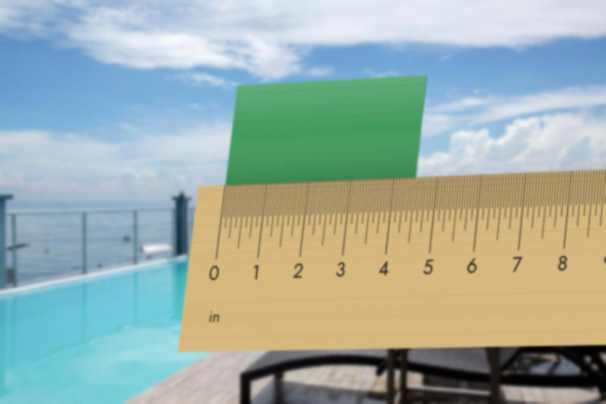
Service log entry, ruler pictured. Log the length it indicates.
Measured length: 4.5 in
